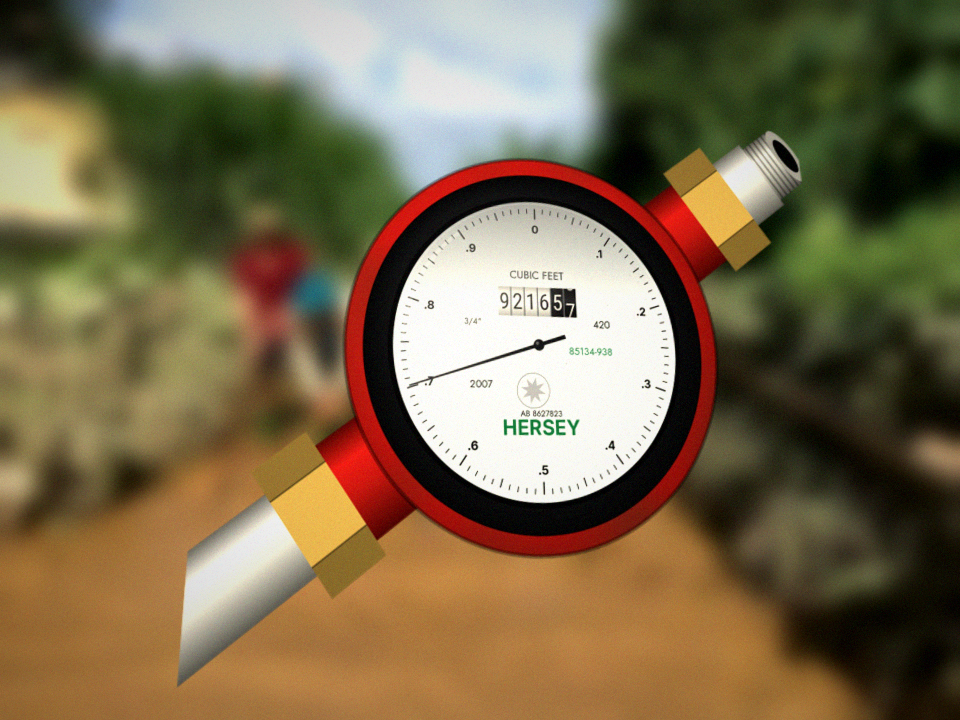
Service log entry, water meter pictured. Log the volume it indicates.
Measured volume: 921656.70 ft³
